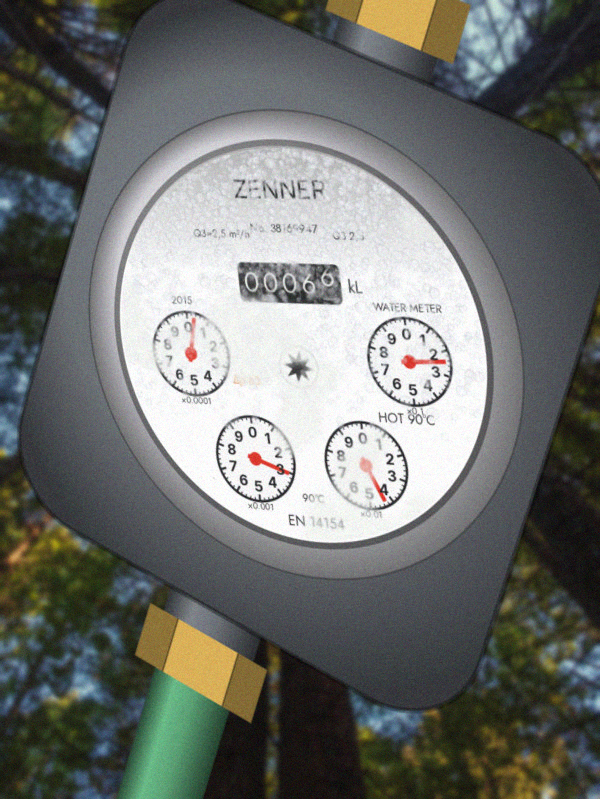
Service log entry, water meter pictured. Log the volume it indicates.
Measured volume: 66.2430 kL
